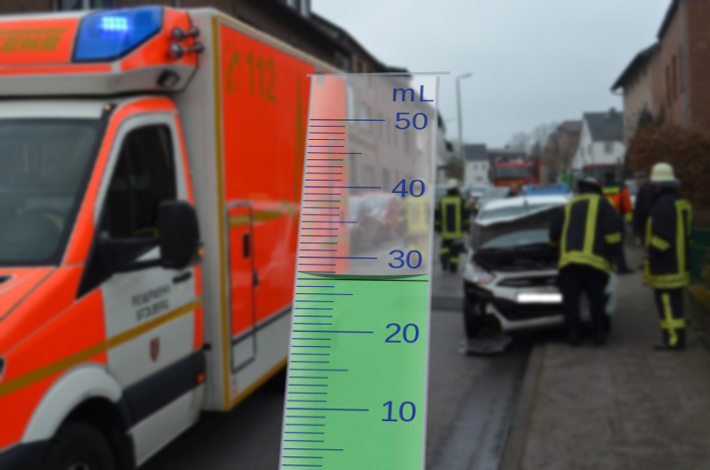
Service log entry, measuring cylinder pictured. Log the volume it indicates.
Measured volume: 27 mL
